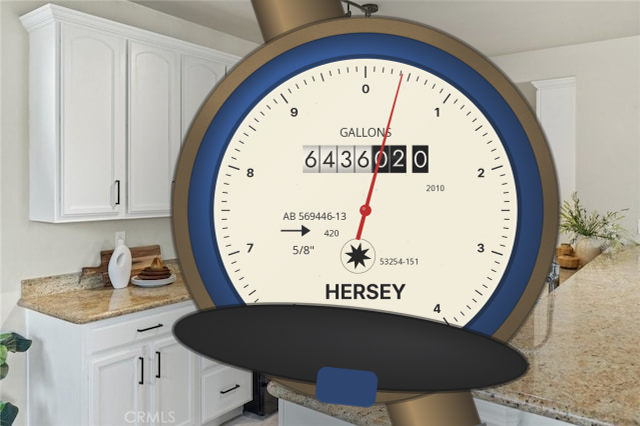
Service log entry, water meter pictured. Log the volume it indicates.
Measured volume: 6436020.4 gal
